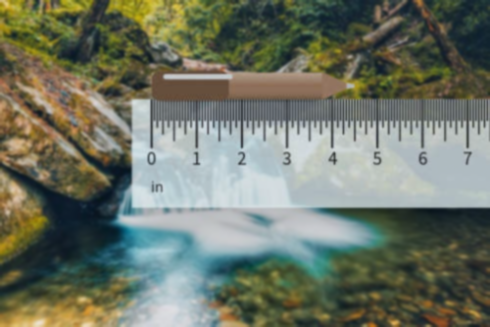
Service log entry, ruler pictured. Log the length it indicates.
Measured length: 4.5 in
